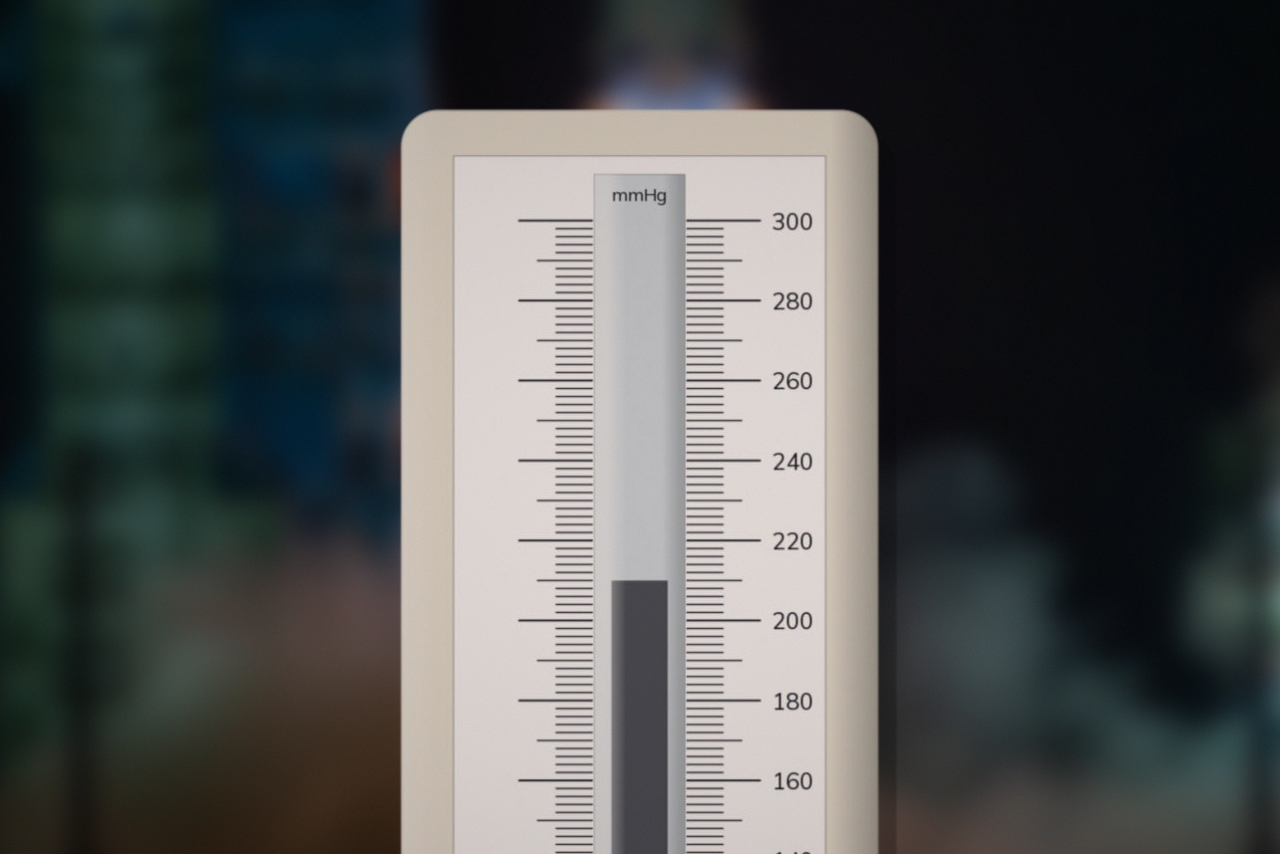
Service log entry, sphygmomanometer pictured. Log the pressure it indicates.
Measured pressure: 210 mmHg
